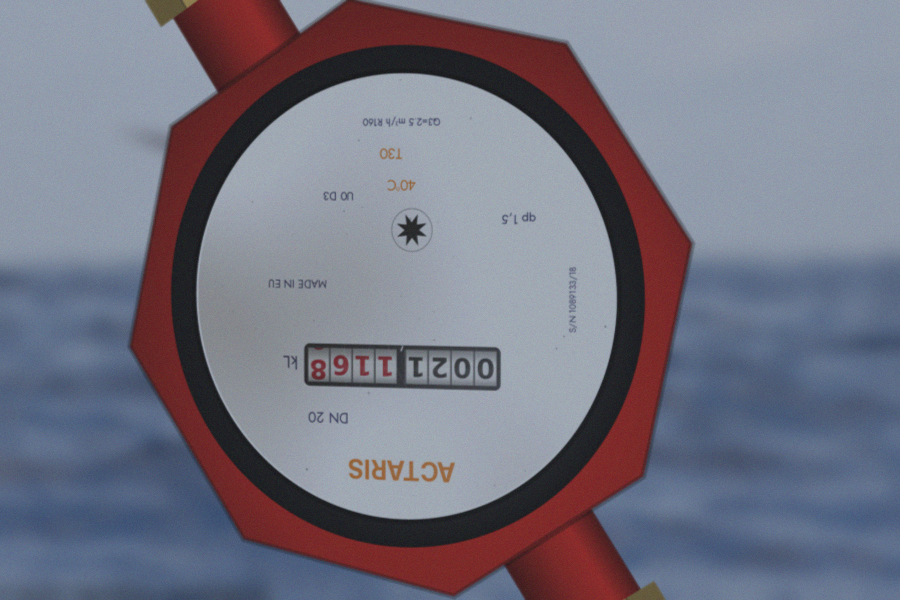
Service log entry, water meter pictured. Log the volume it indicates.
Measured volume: 21.1168 kL
